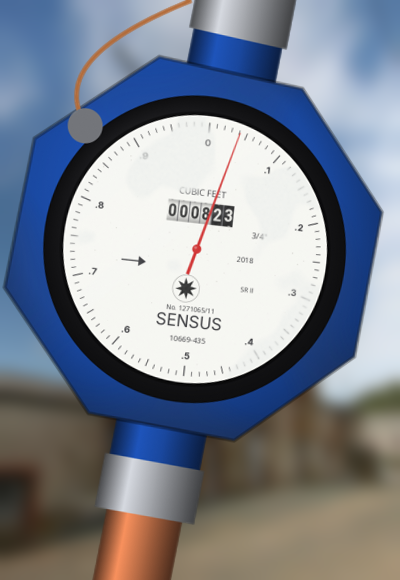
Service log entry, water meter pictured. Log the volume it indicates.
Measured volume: 823.04 ft³
